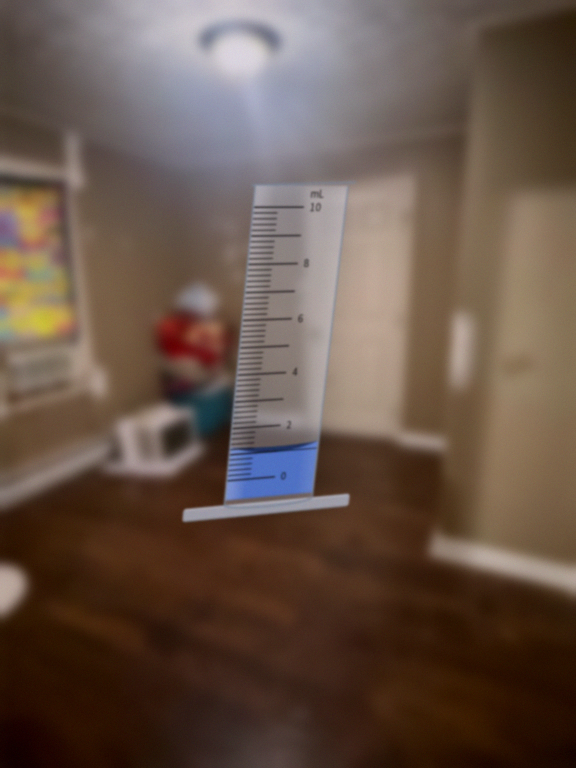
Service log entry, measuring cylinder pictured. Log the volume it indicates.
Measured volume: 1 mL
